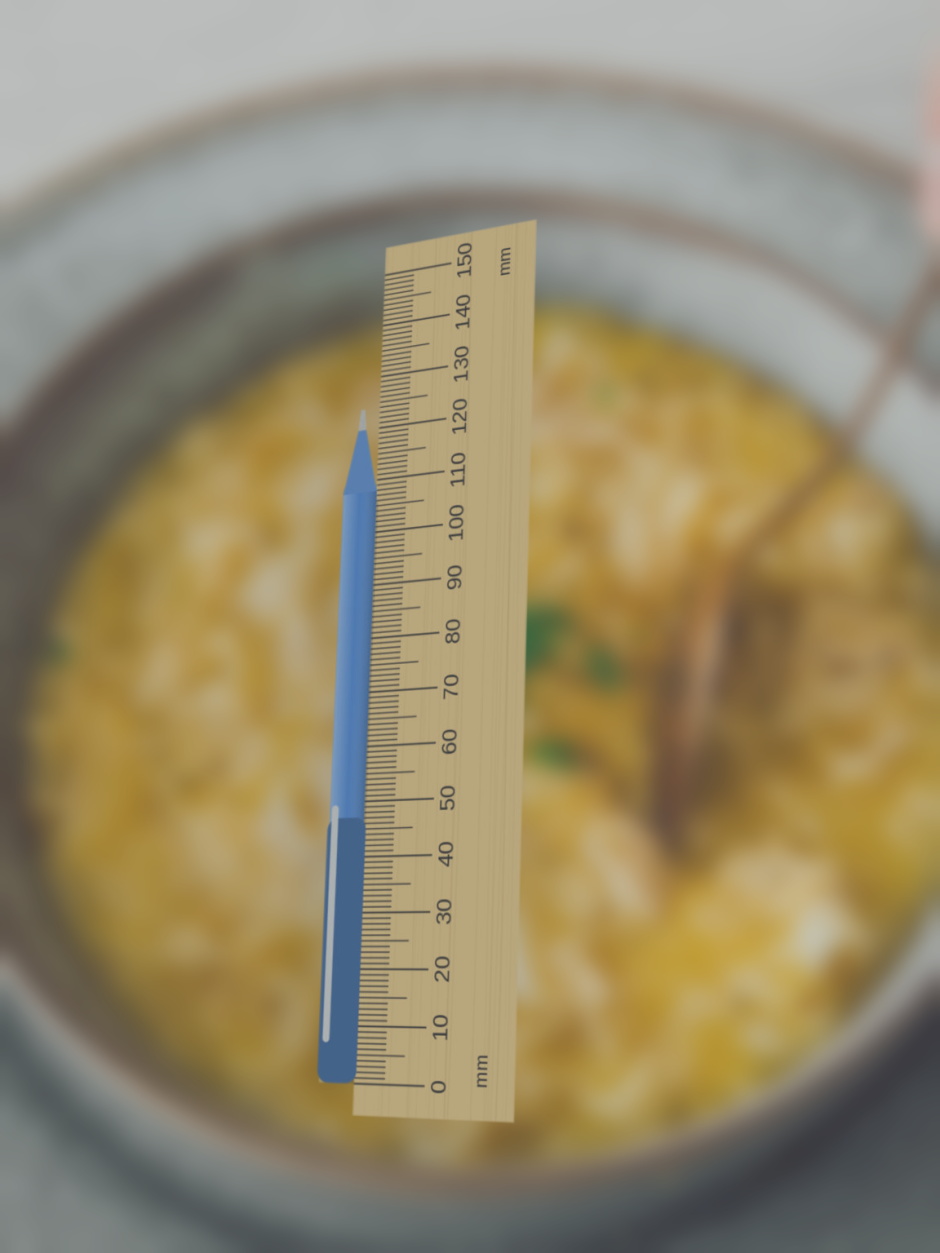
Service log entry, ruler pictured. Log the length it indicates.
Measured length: 124 mm
